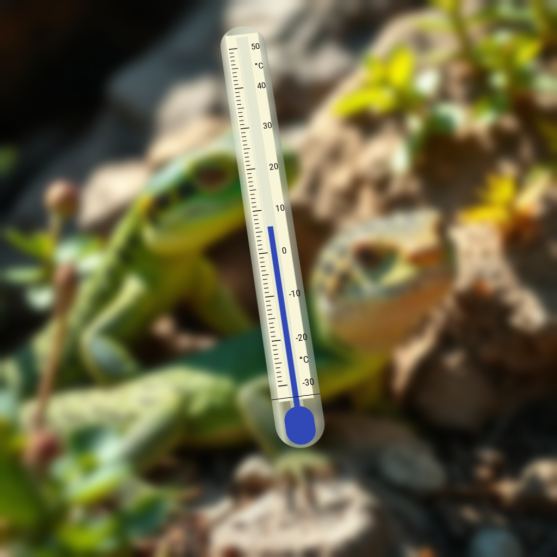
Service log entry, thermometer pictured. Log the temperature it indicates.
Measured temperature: 6 °C
